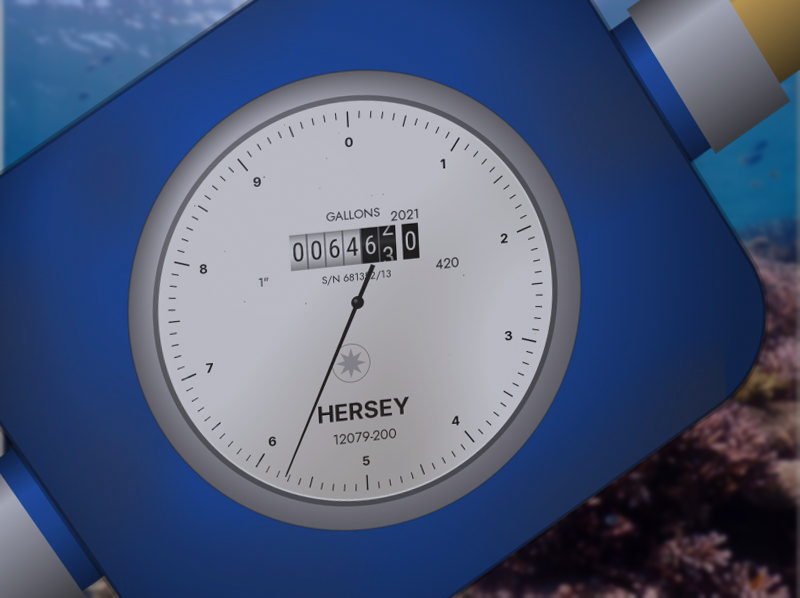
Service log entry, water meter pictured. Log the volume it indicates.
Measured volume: 64625.7 gal
